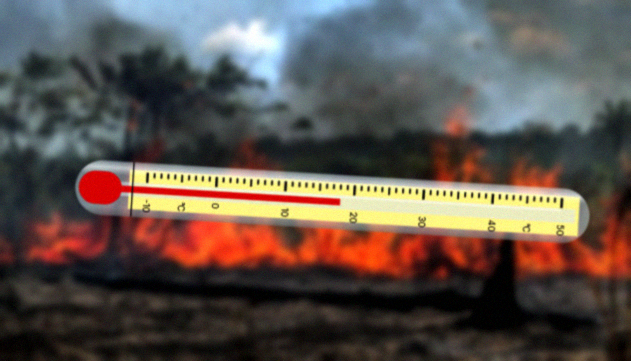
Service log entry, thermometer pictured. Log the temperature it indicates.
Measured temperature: 18 °C
